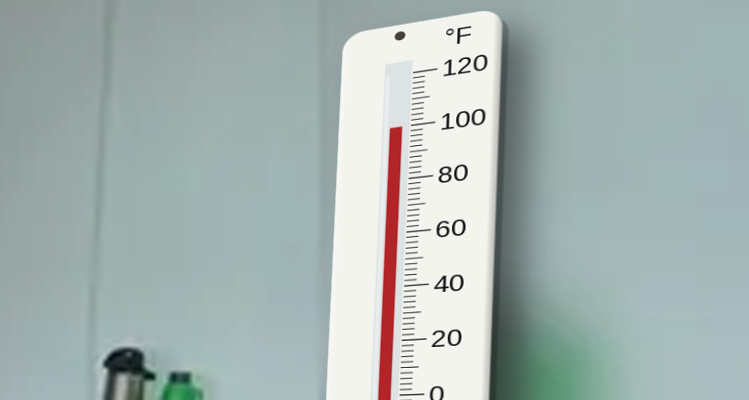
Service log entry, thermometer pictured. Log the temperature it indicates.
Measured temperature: 100 °F
